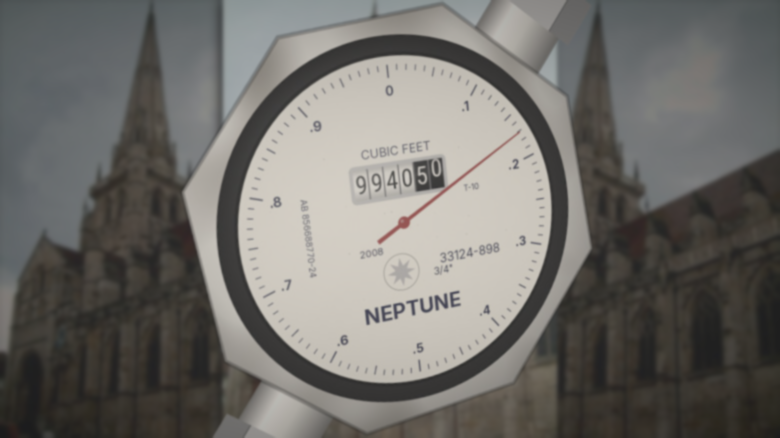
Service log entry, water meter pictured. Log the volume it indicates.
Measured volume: 994050.17 ft³
